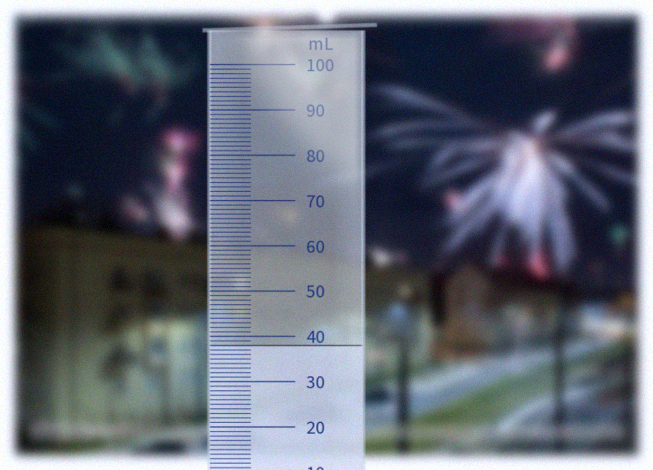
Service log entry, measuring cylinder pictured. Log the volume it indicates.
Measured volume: 38 mL
